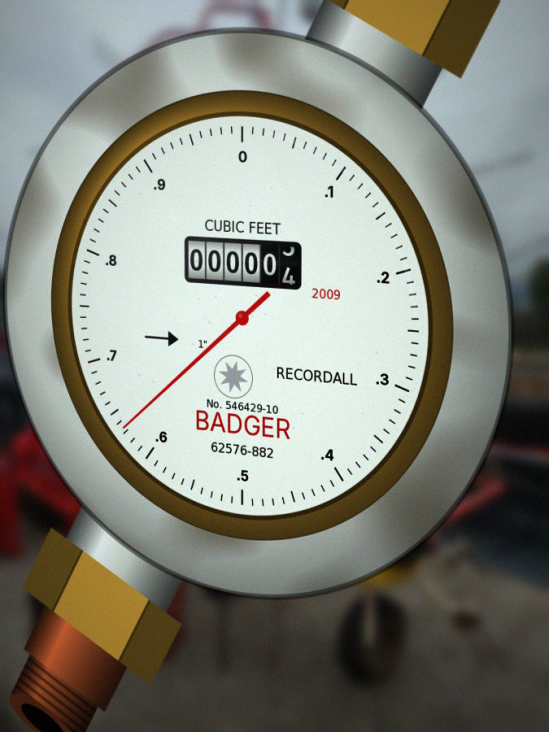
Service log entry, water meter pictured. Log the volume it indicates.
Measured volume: 3.63 ft³
